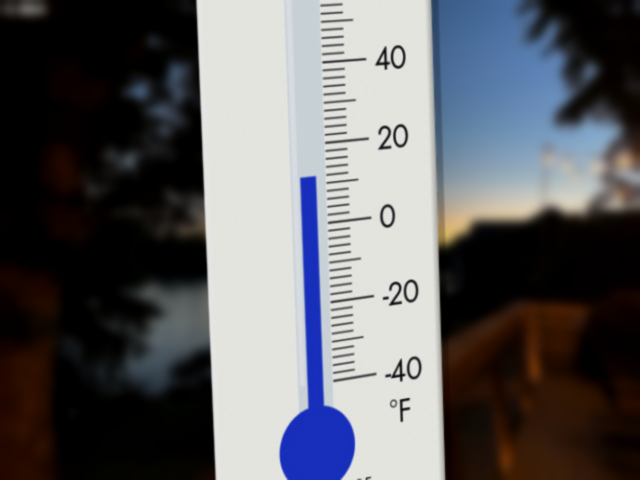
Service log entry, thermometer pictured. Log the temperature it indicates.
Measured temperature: 12 °F
